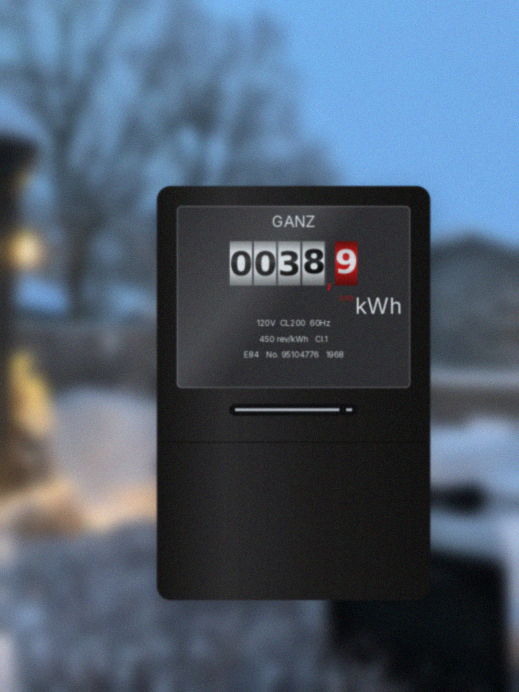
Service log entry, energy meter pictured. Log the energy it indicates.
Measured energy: 38.9 kWh
